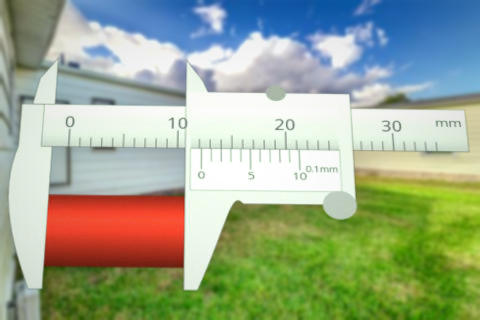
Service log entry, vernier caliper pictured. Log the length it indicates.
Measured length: 12.2 mm
